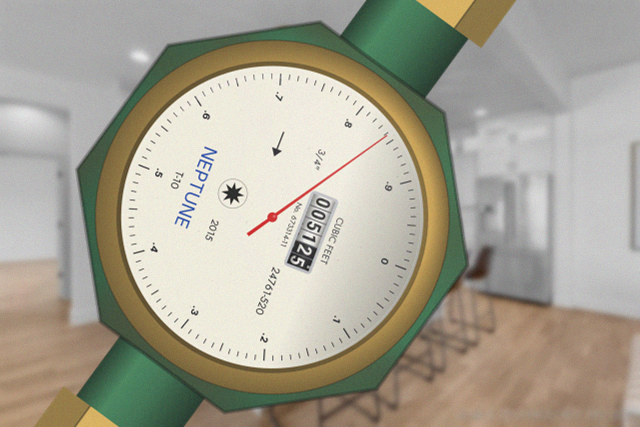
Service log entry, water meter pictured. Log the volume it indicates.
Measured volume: 5124.84 ft³
